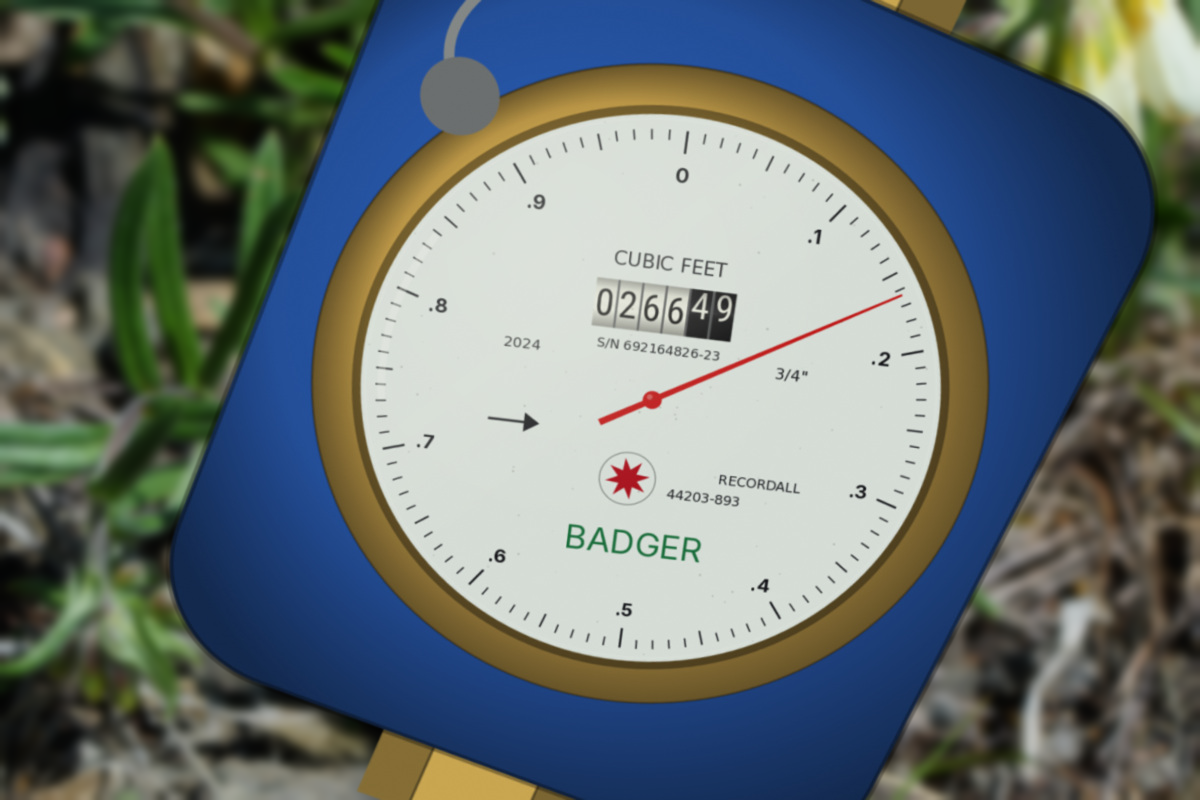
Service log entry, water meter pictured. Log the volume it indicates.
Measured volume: 26649.16 ft³
